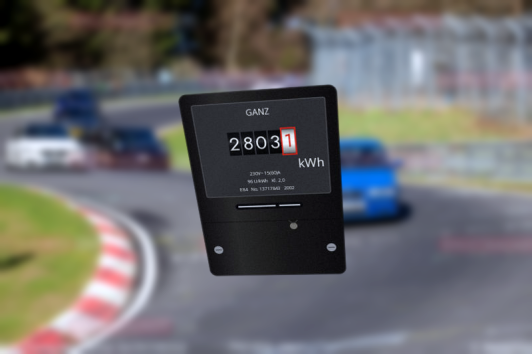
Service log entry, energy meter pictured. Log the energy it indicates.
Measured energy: 2803.1 kWh
